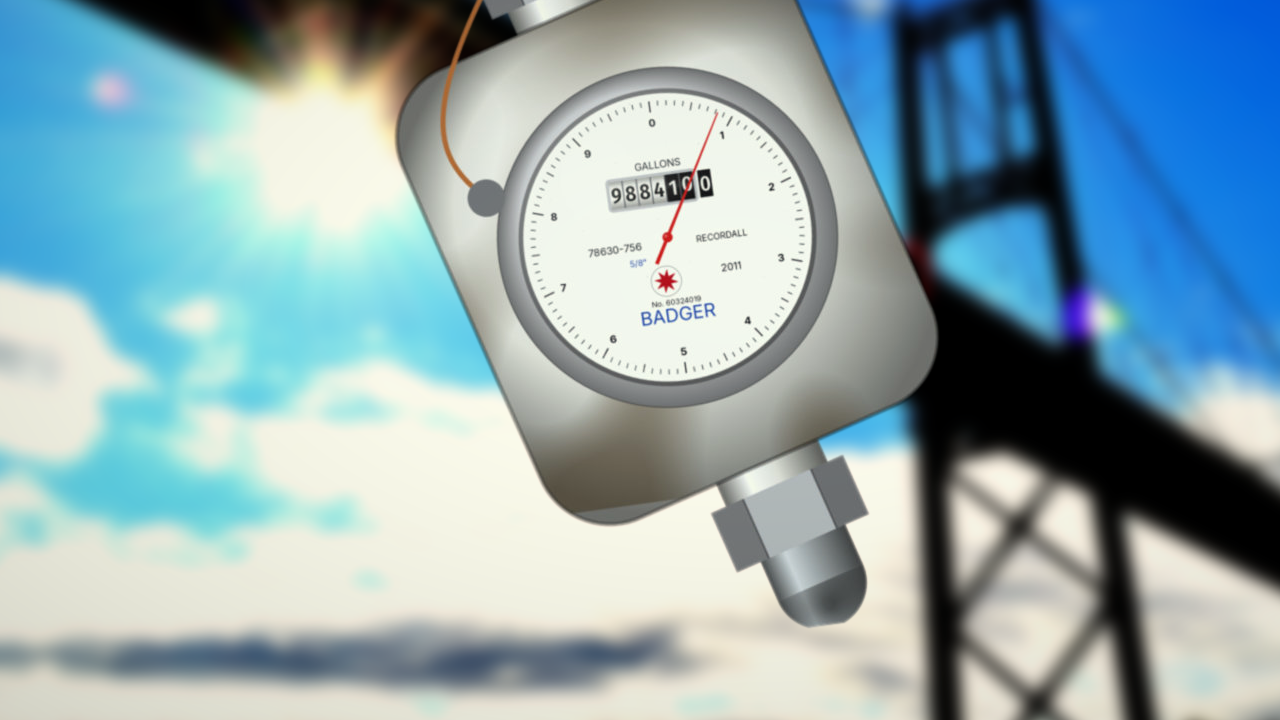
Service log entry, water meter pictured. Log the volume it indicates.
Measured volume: 9884100.8 gal
